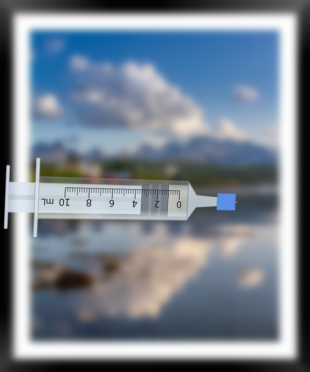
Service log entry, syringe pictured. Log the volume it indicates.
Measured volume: 1 mL
